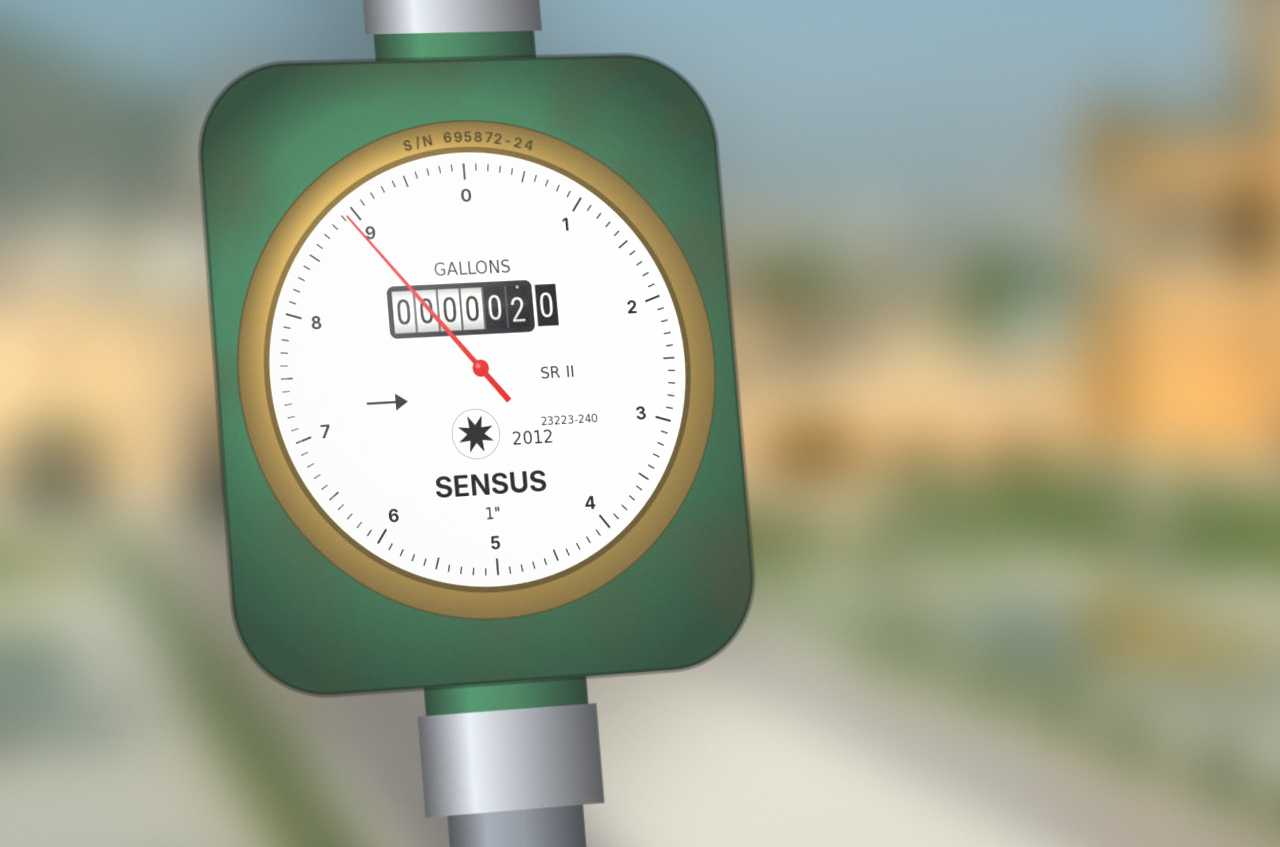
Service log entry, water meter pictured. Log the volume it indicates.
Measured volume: 18.9 gal
